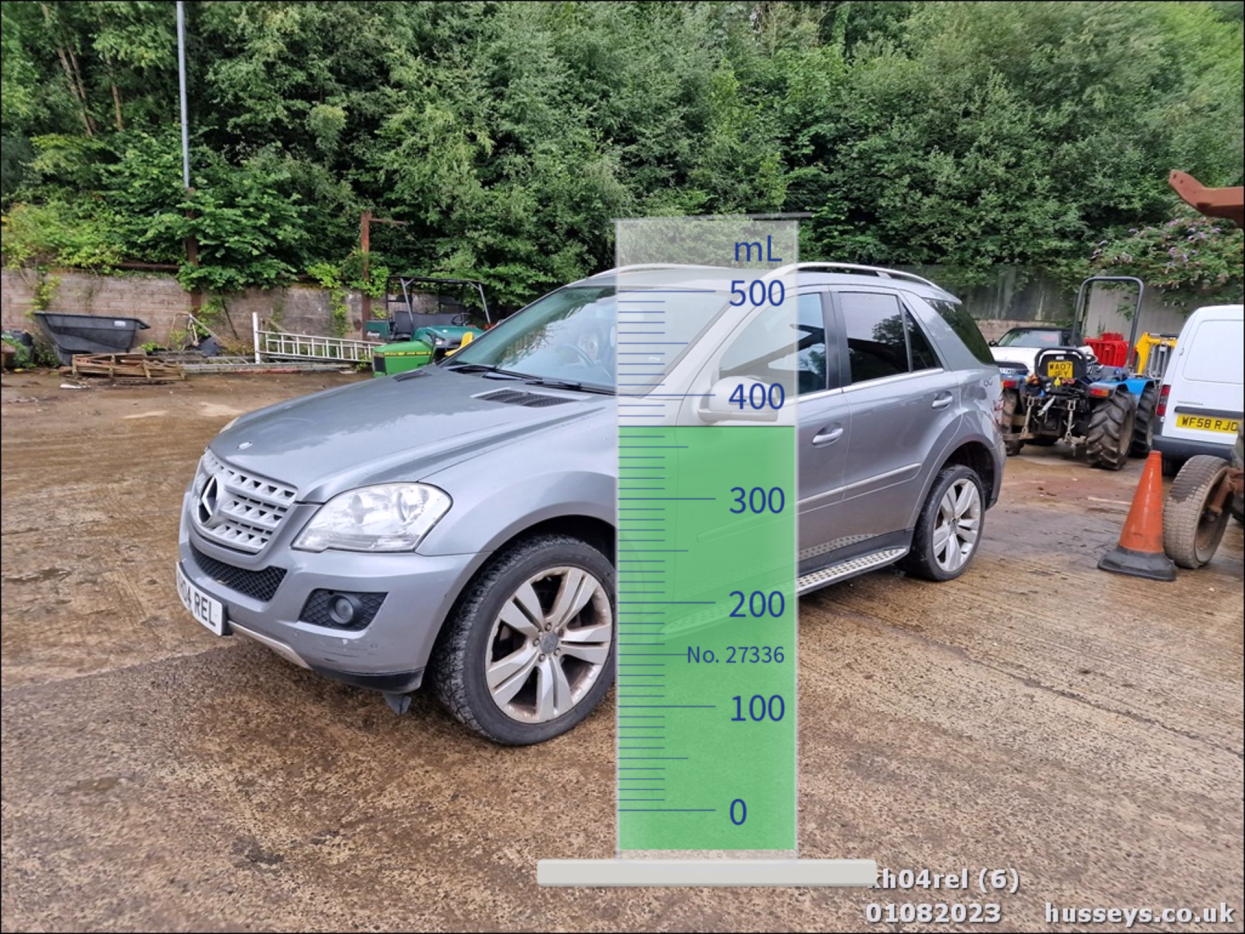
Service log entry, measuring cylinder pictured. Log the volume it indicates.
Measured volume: 370 mL
